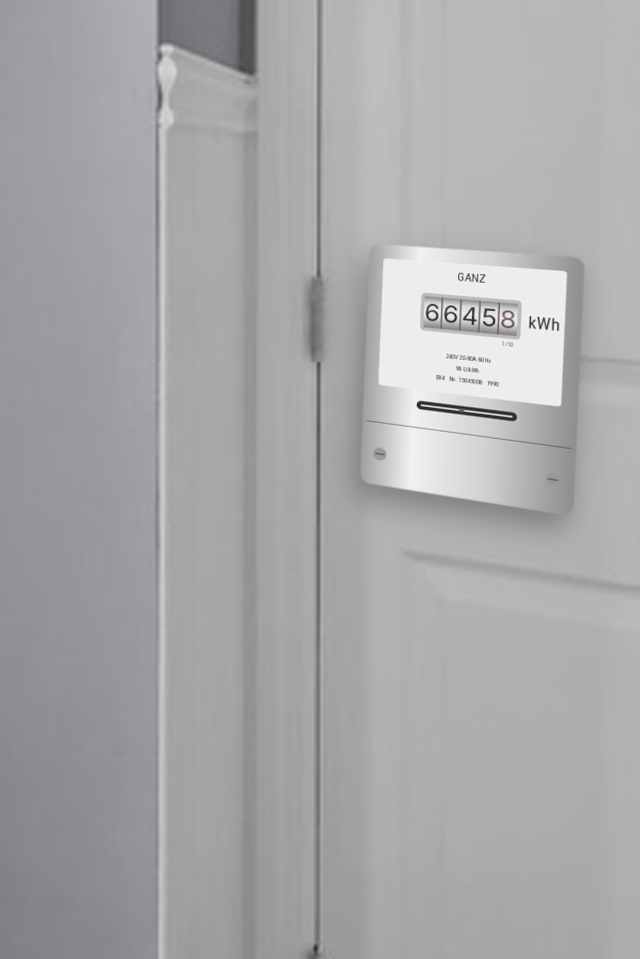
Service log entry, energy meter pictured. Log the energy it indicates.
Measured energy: 6645.8 kWh
